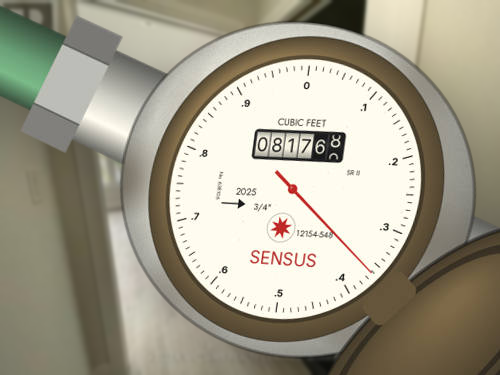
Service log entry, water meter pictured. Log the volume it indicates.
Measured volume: 81768.36 ft³
